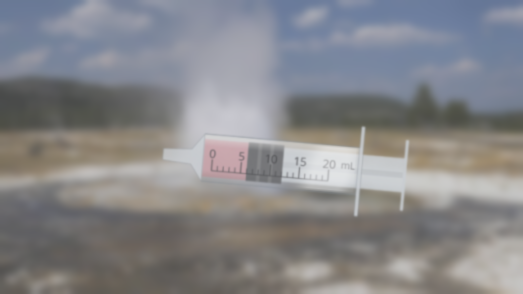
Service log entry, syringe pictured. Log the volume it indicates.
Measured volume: 6 mL
